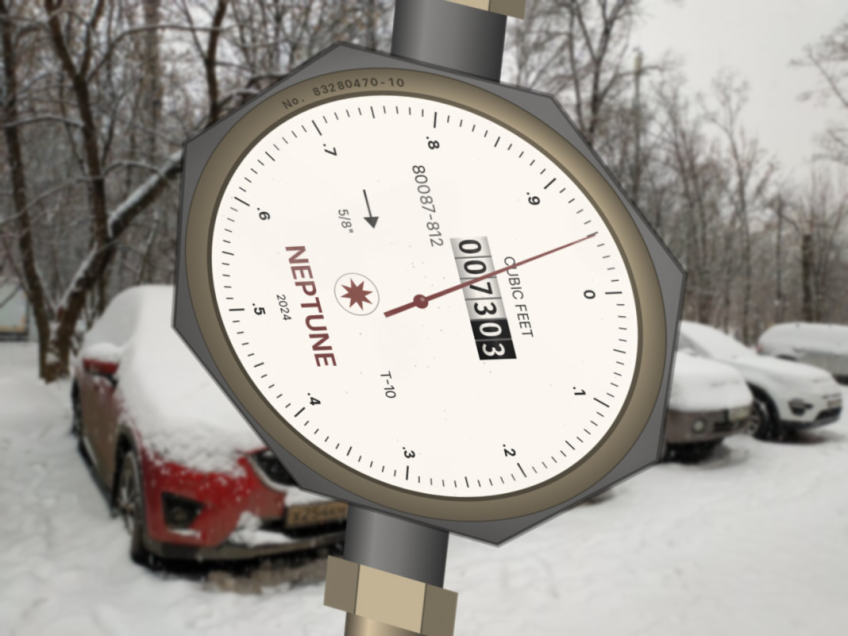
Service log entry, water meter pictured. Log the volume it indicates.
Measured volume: 7302.95 ft³
